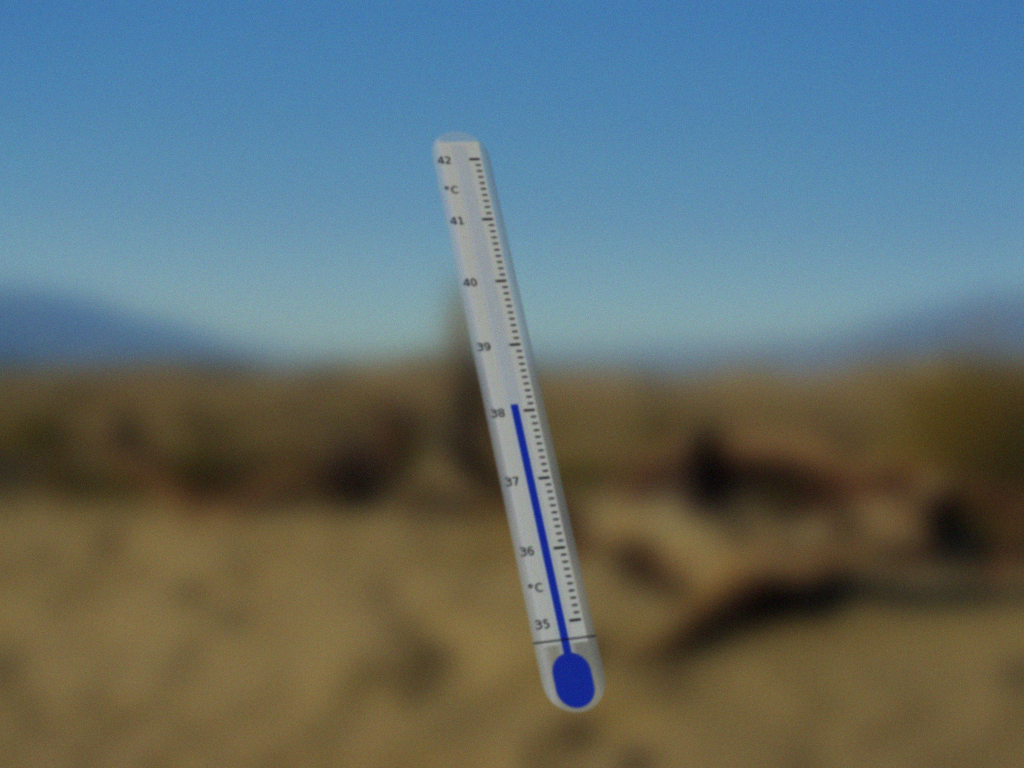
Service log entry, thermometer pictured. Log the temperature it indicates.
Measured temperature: 38.1 °C
